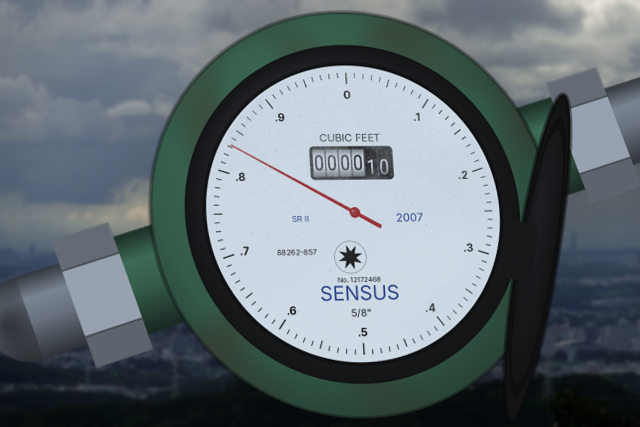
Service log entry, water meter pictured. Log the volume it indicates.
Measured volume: 9.83 ft³
